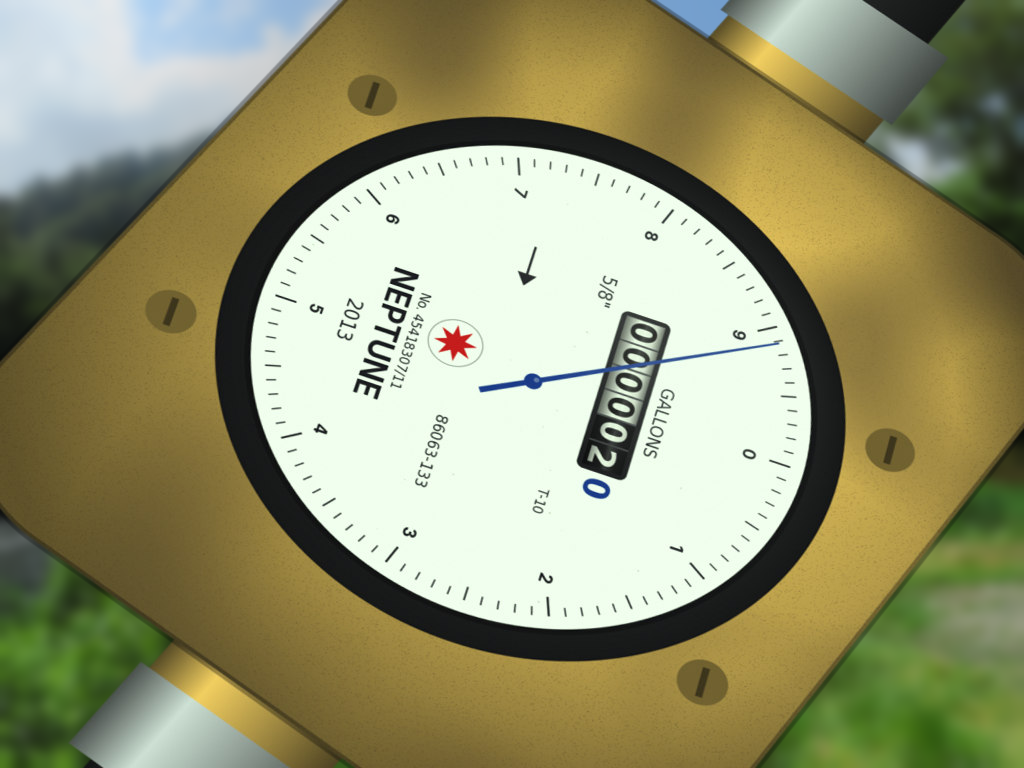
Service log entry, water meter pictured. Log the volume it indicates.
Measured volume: 19.1 gal
